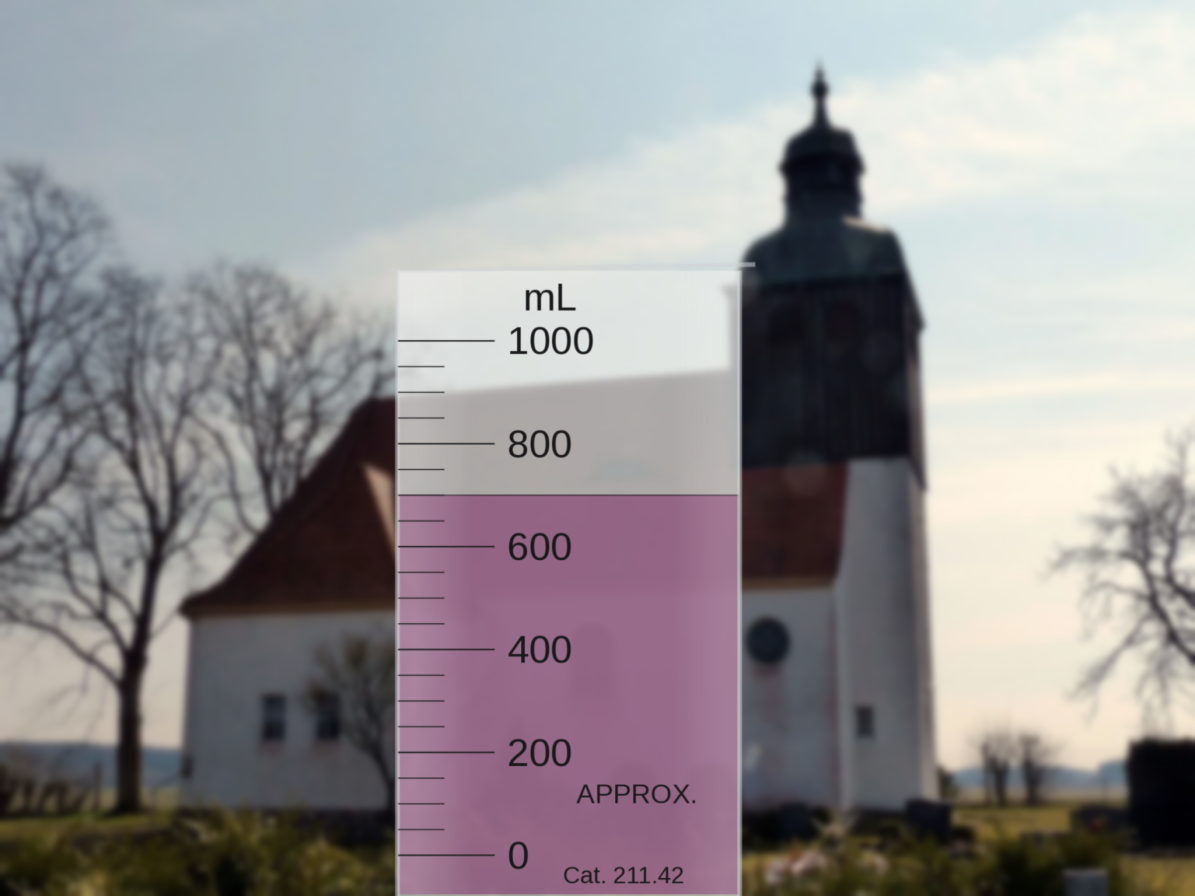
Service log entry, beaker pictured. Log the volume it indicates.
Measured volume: 700 mL
